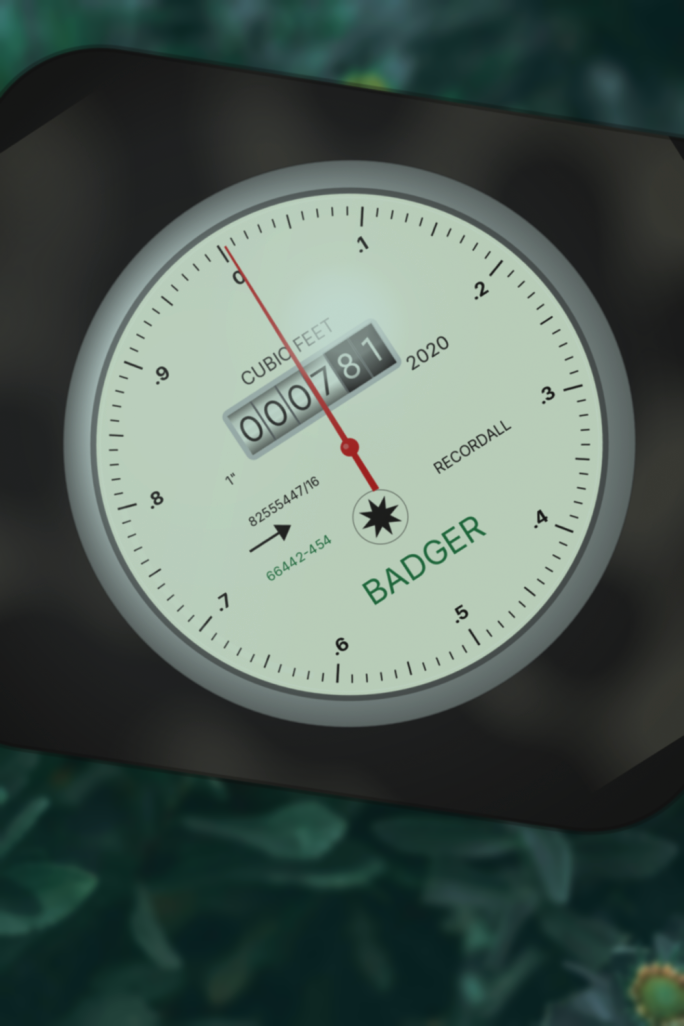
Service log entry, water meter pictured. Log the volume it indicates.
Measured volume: 781.00 ft³
